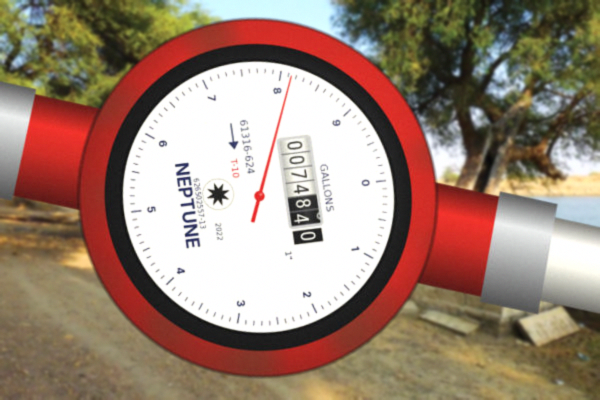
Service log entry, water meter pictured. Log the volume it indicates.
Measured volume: 74838.1 gal
